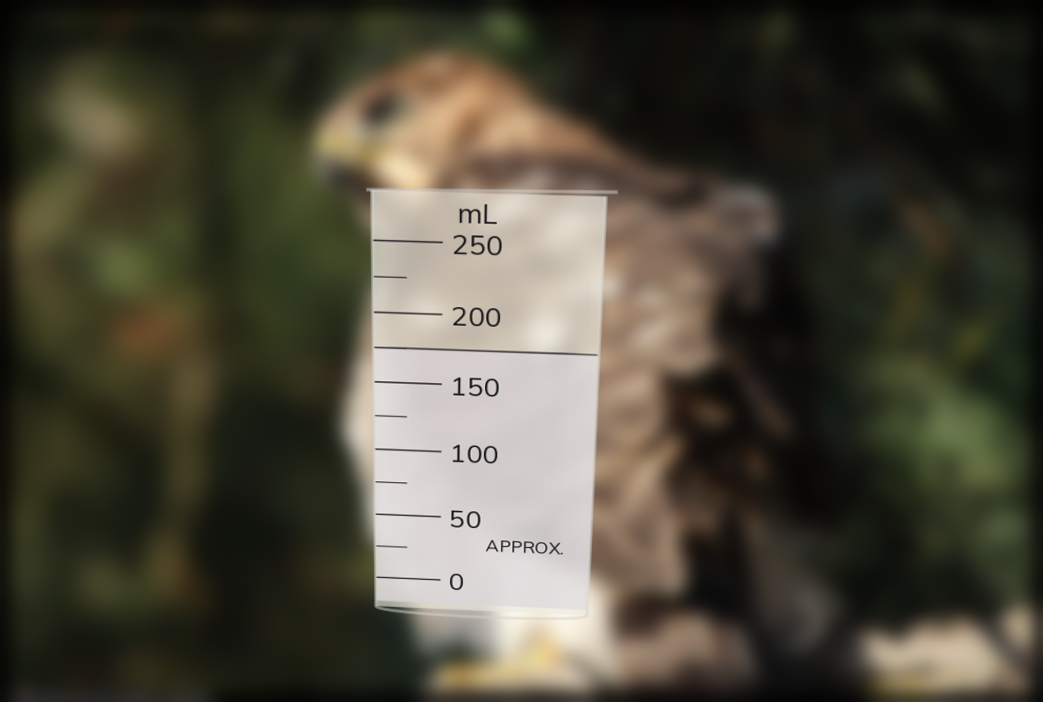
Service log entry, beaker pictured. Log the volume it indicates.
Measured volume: 175 mL
